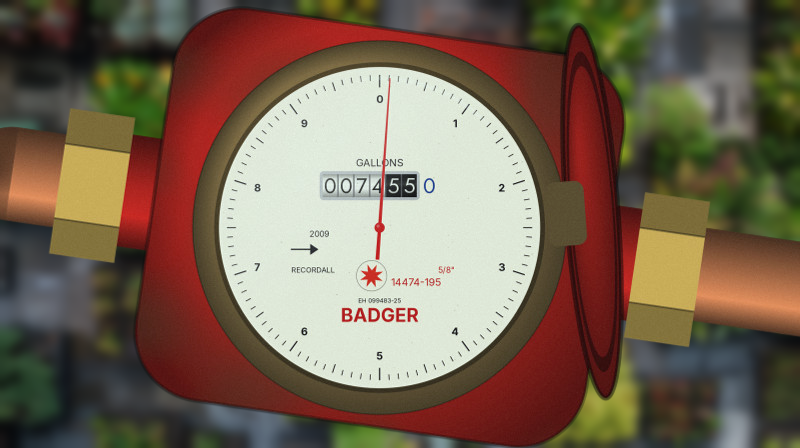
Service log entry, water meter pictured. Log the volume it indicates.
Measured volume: 74550.1 gal
